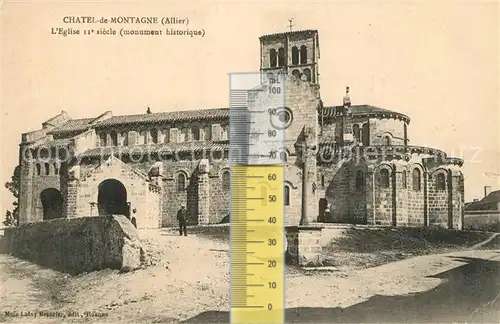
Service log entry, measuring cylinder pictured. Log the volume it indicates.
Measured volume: 65 mL
